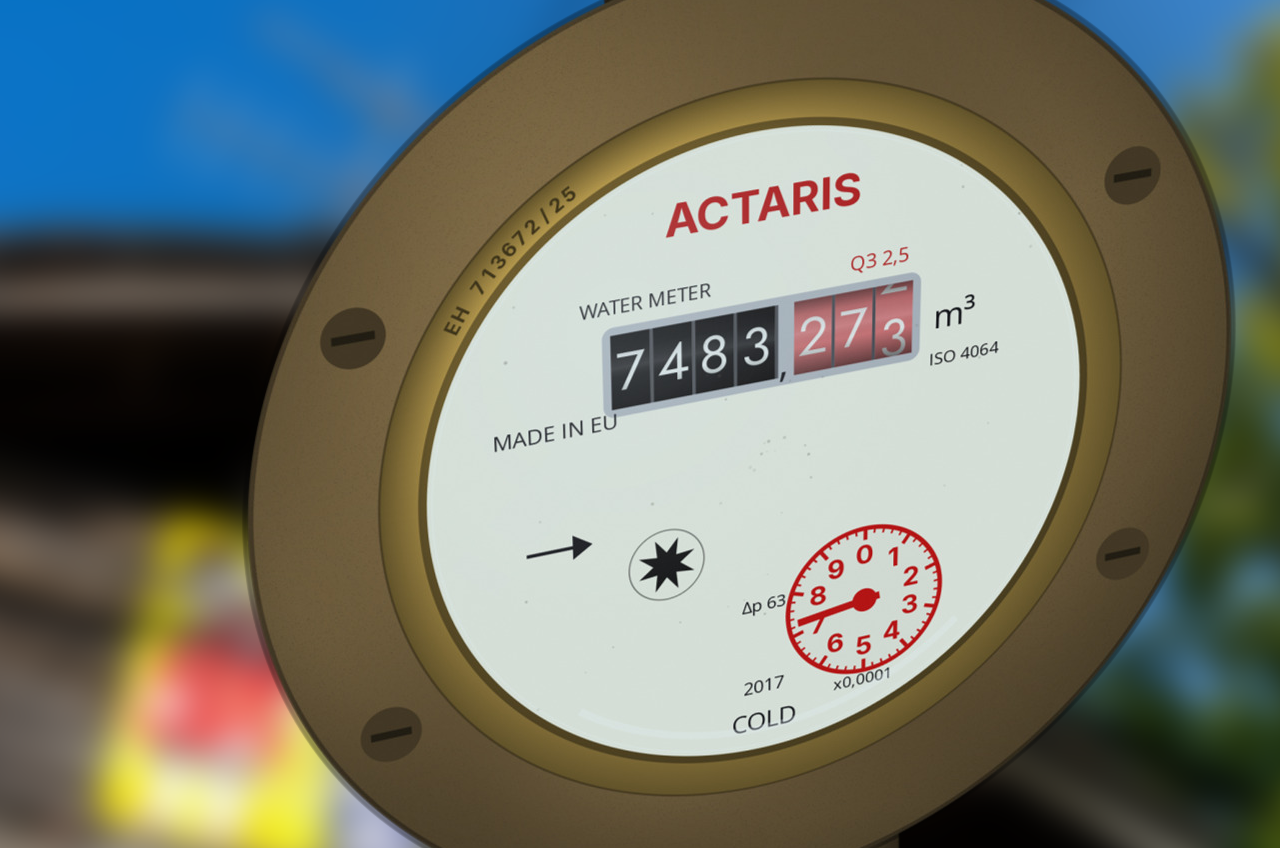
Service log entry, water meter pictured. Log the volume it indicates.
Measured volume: 7483.2727 m³
